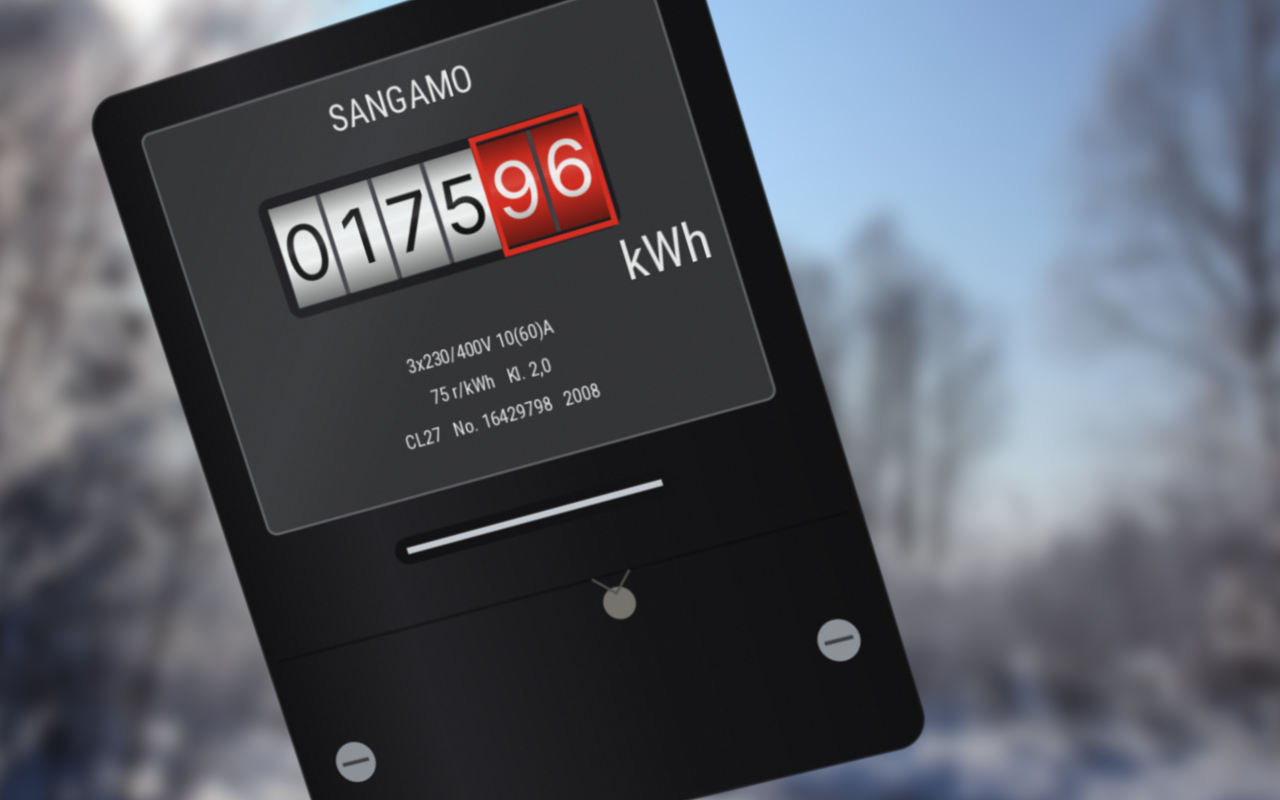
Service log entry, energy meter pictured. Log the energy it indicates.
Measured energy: 175.96 kWh
